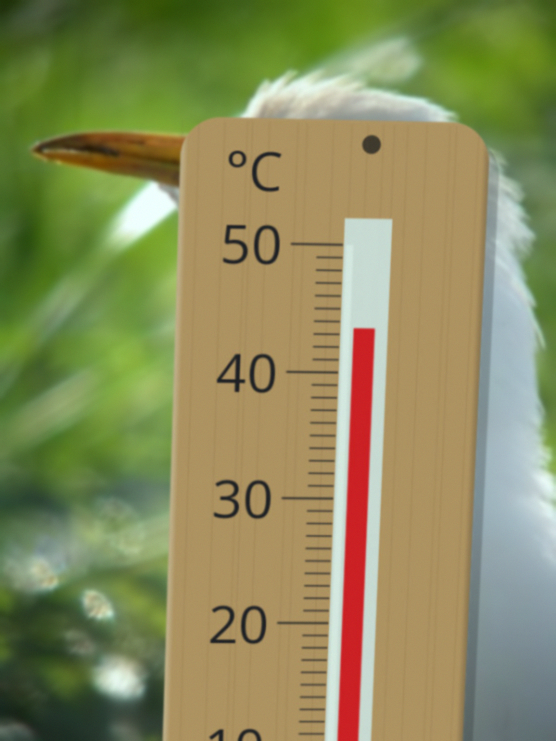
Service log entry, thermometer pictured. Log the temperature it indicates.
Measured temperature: 43.5 °C
